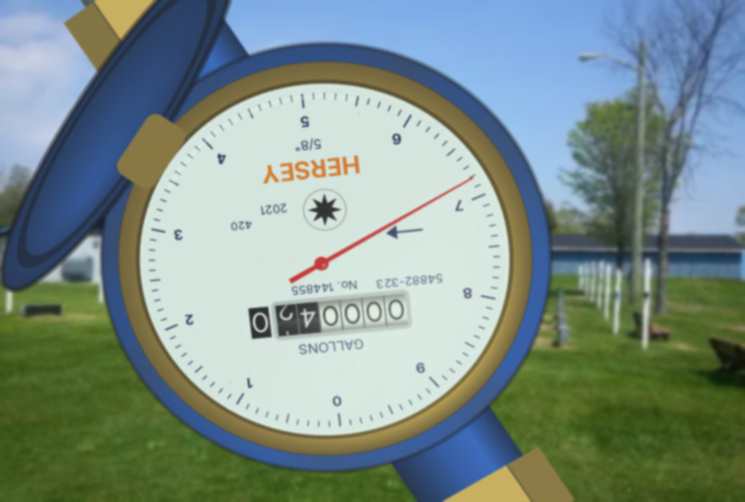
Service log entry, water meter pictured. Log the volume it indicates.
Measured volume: 416.8 gal
